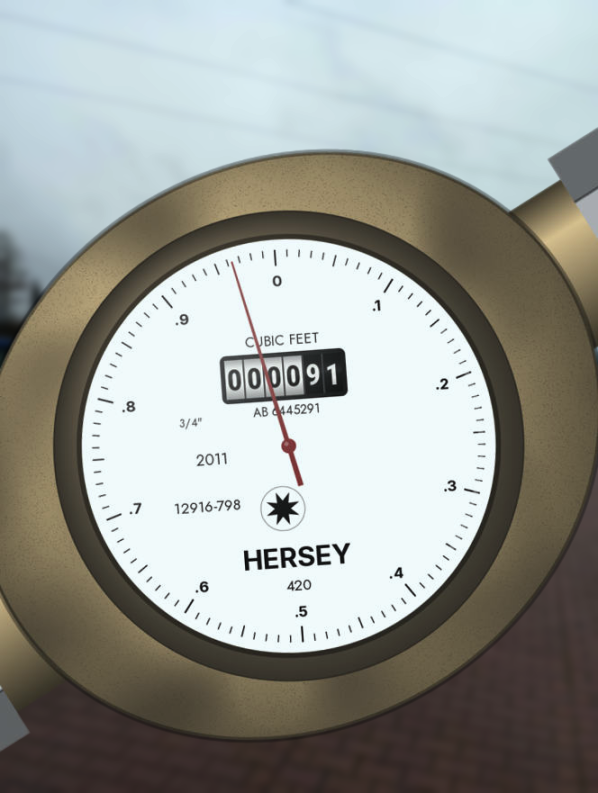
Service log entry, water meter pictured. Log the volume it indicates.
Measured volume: 90.96 ft³
